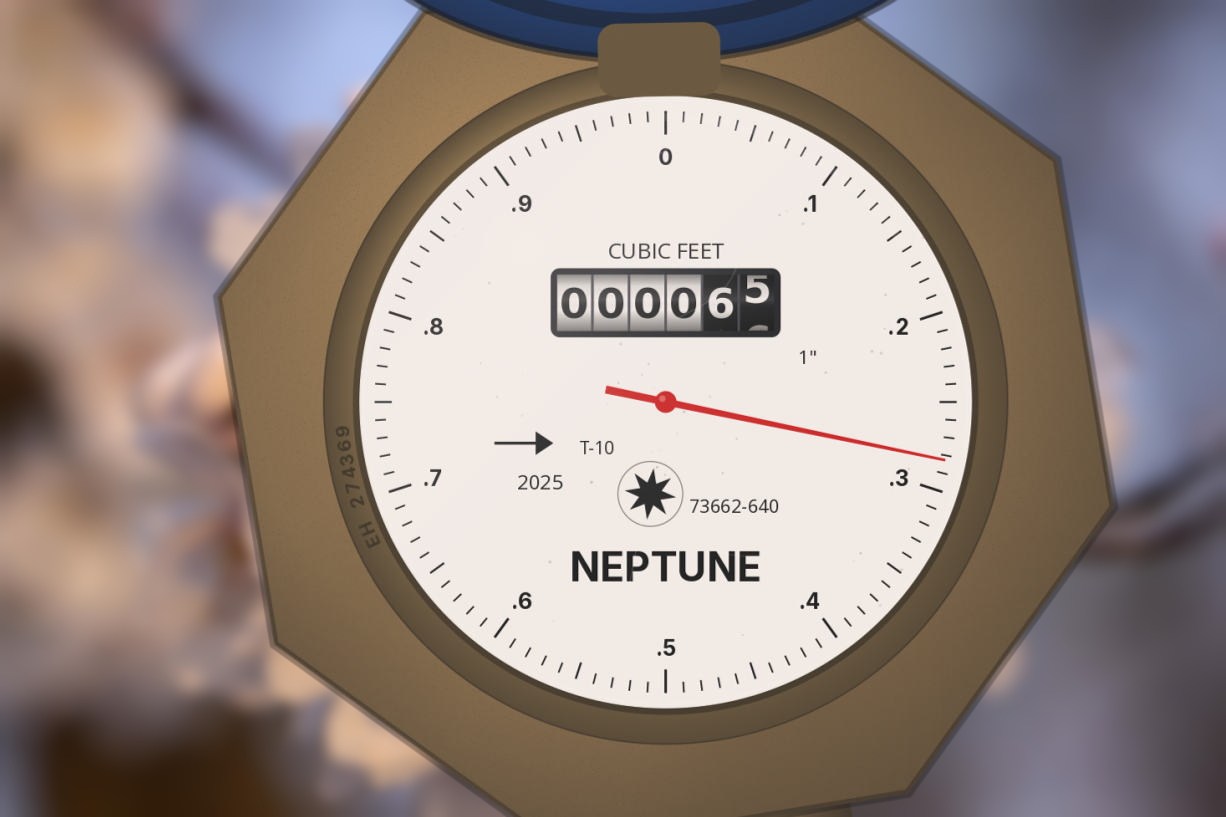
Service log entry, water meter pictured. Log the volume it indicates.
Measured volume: 65.28 ft³
